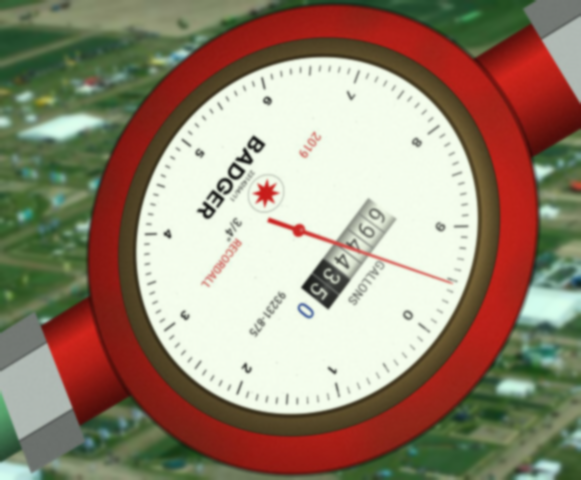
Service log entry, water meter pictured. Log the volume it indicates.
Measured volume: 6944349.5 gal
